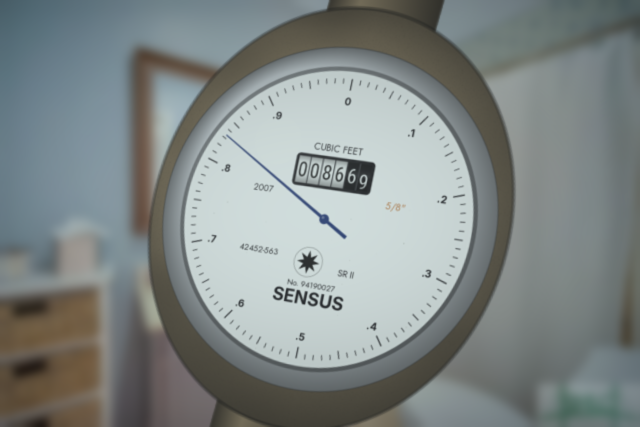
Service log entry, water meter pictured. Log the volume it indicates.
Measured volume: 8668.83 ft³
